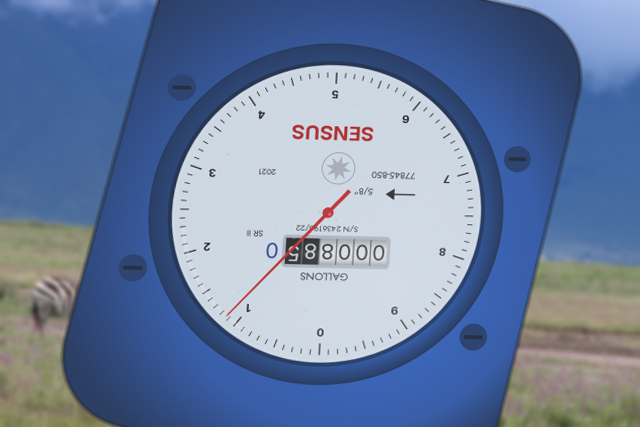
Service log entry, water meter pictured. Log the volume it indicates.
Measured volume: 8851.1 gal
